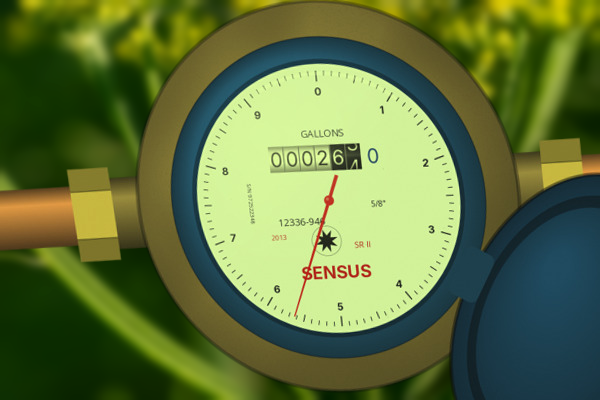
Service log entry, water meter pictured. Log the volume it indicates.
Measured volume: 2635.6 gal
